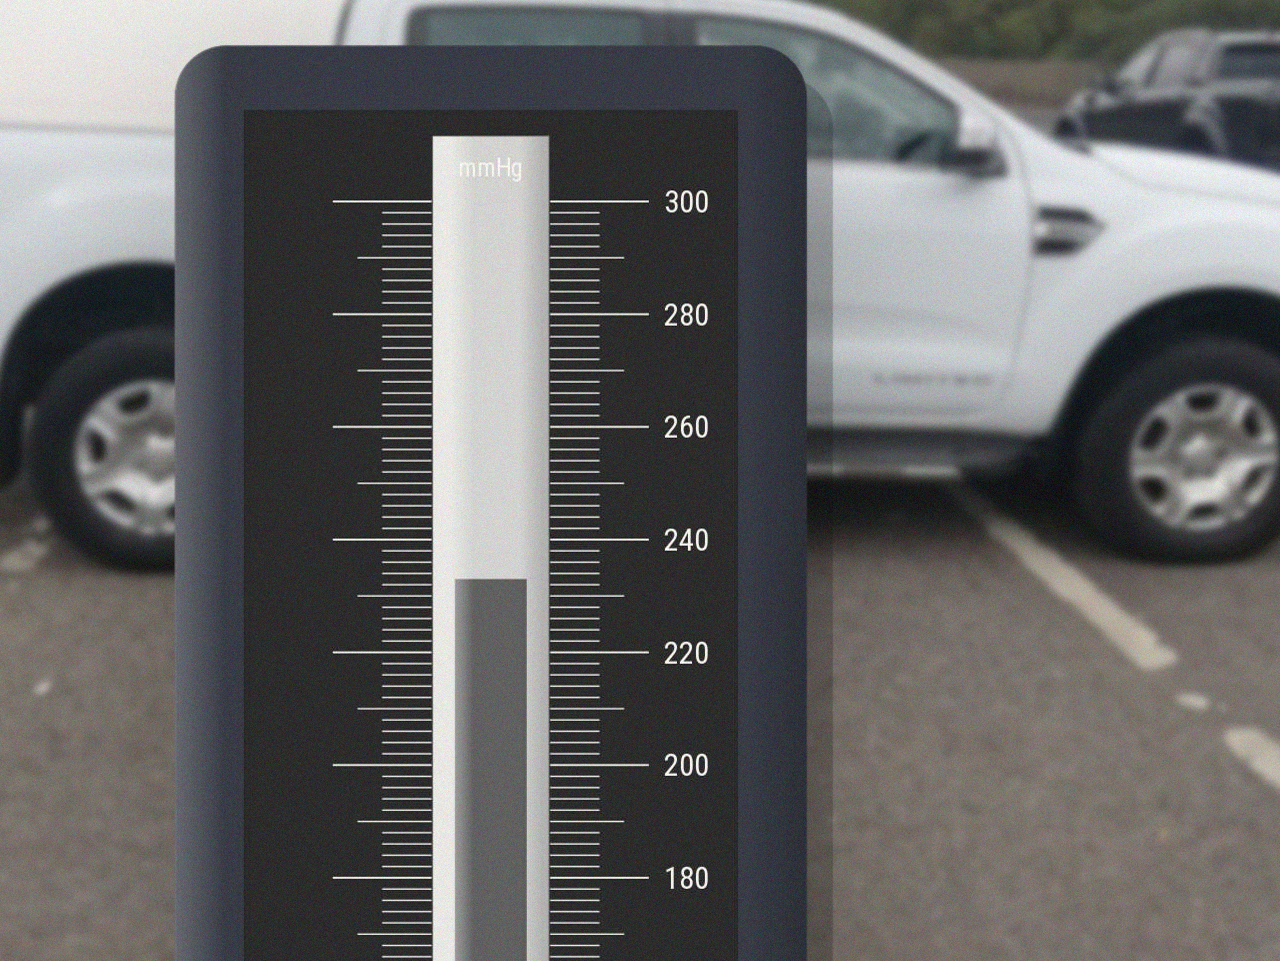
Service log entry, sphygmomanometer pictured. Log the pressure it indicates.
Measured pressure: 233 mmHg
